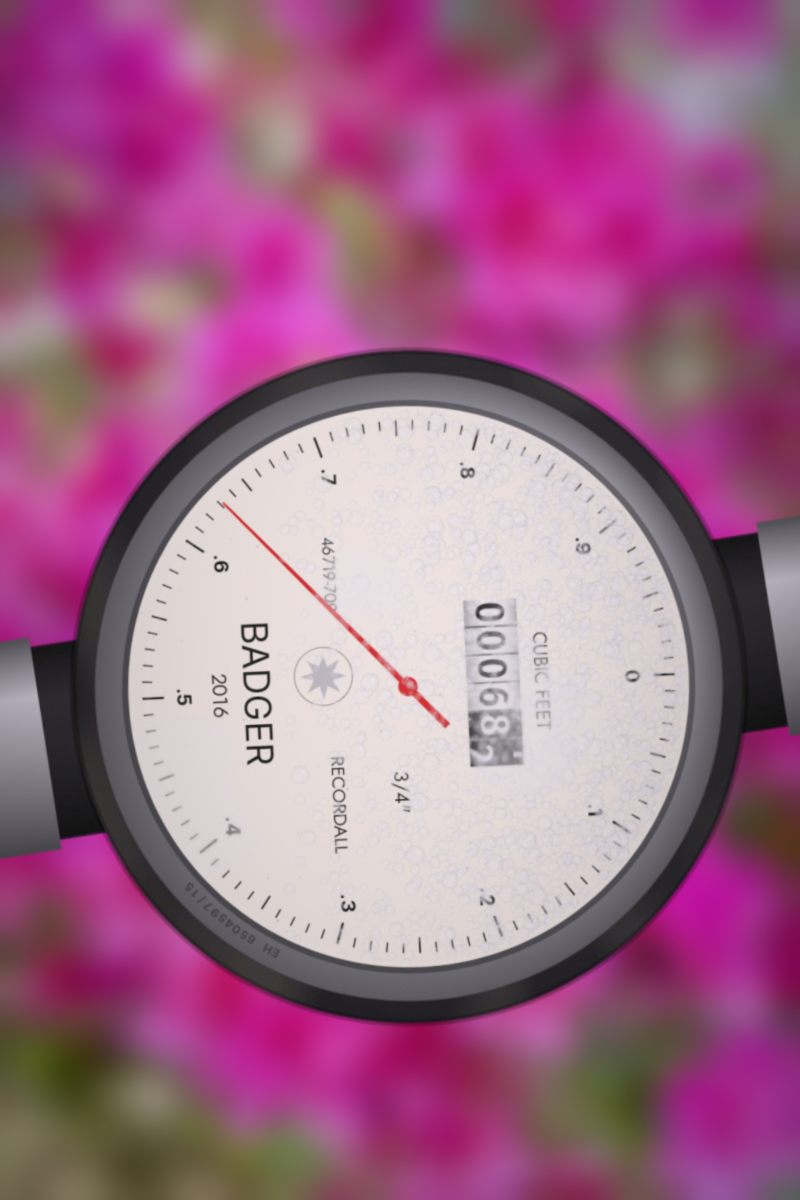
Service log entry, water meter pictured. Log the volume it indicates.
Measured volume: 681.63 ft³
